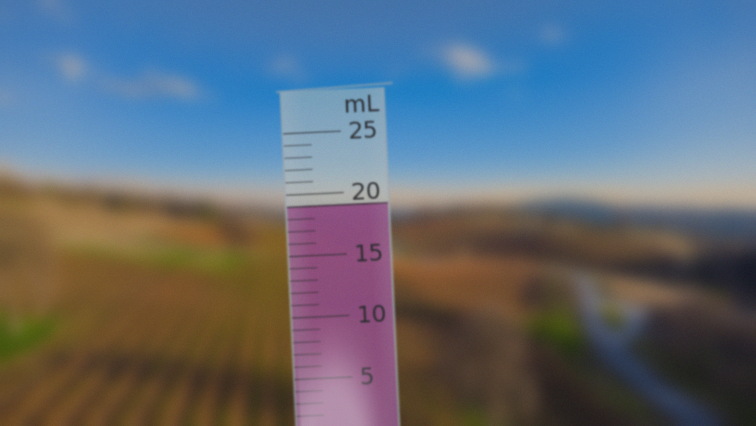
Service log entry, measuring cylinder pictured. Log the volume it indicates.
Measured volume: 19 mL
